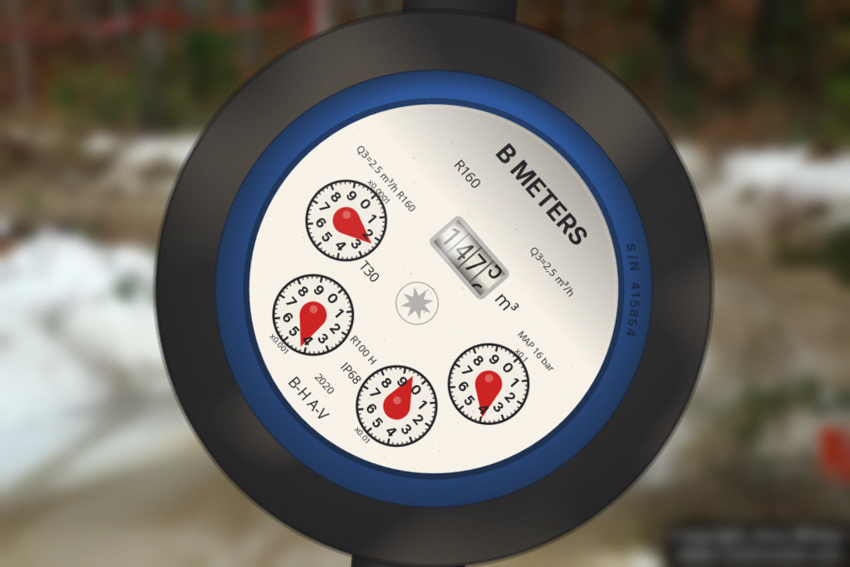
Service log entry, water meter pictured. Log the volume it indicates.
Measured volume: 1475.3942 m³
